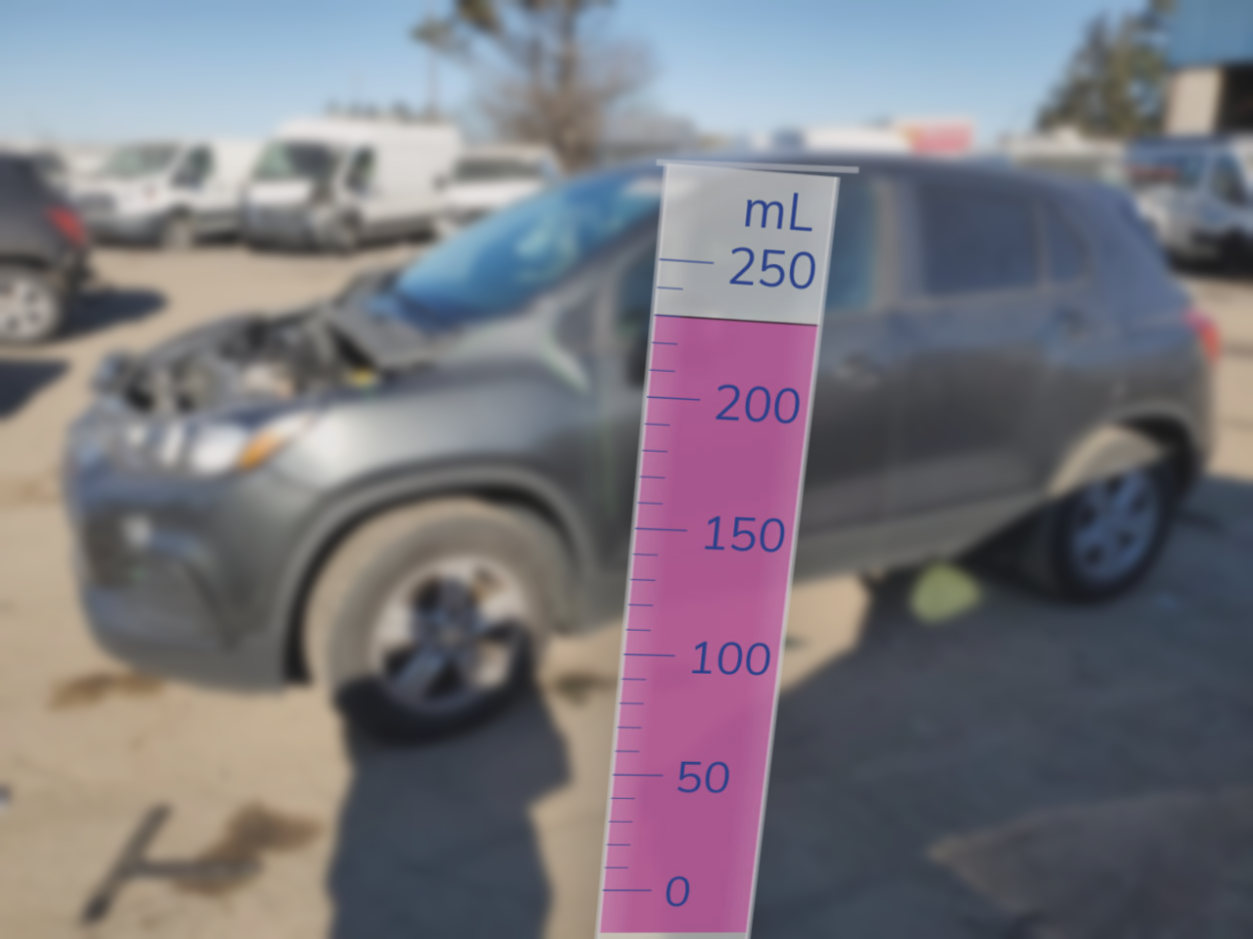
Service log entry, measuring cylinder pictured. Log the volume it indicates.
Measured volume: 230 mL
